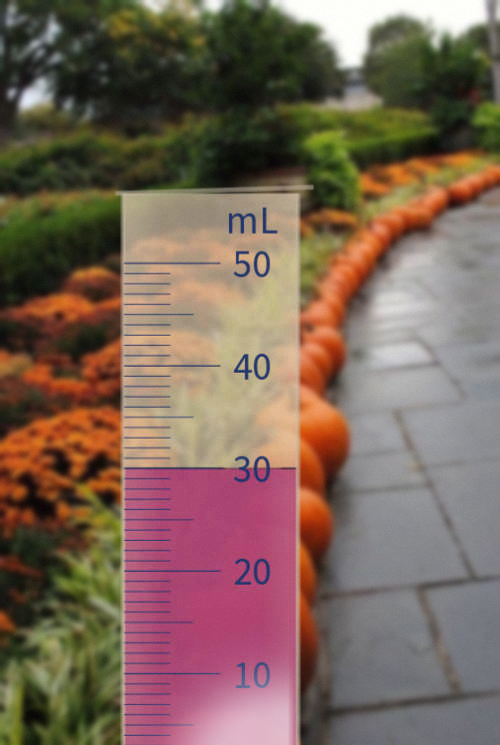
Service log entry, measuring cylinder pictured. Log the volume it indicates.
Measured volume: 30 mL
